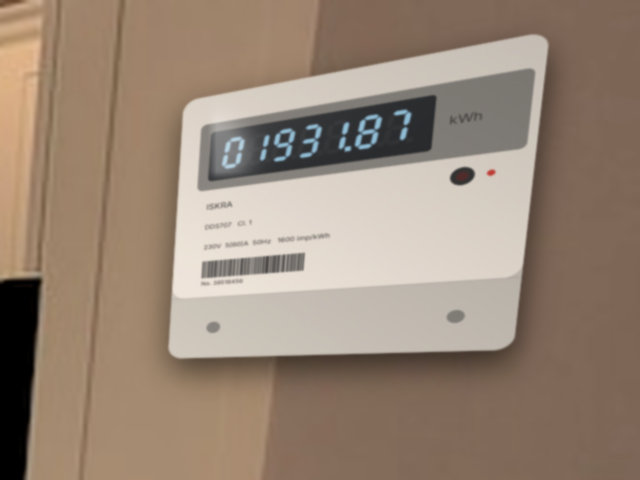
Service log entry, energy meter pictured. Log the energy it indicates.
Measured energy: 1931.87 kWh
